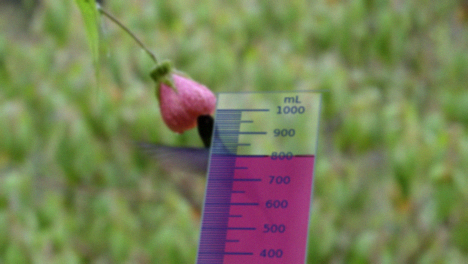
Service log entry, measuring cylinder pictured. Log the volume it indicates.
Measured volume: 800 mL
